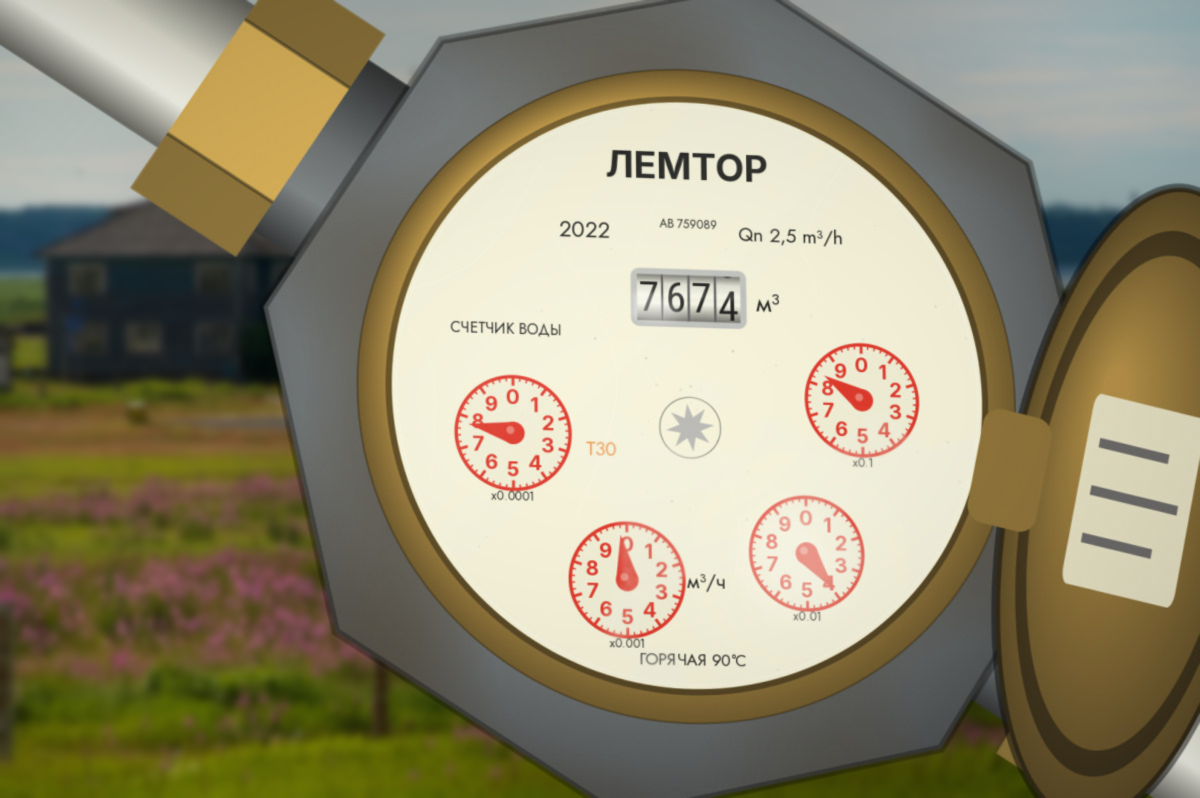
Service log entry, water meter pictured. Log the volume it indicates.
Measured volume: 7673.8397 m³
